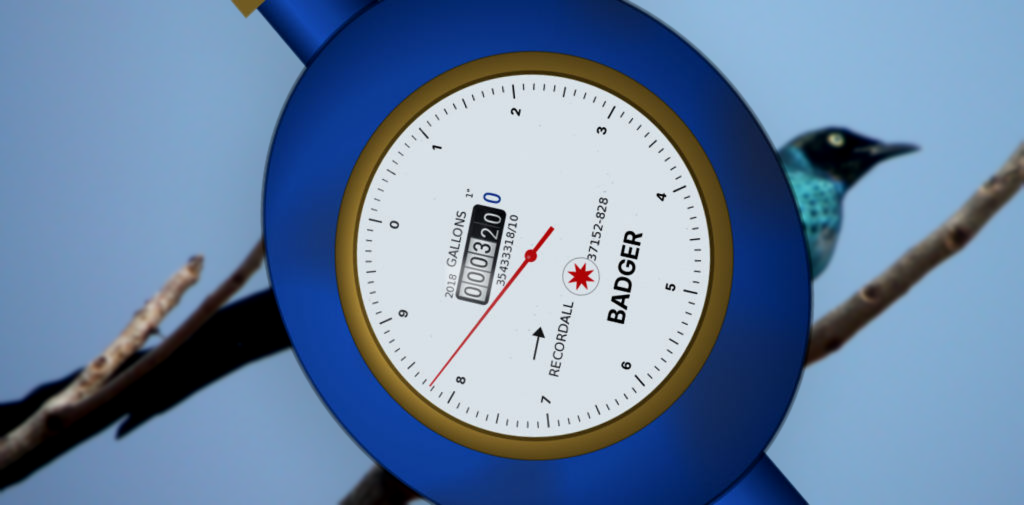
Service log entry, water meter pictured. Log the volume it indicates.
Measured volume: 3198.2 gal
